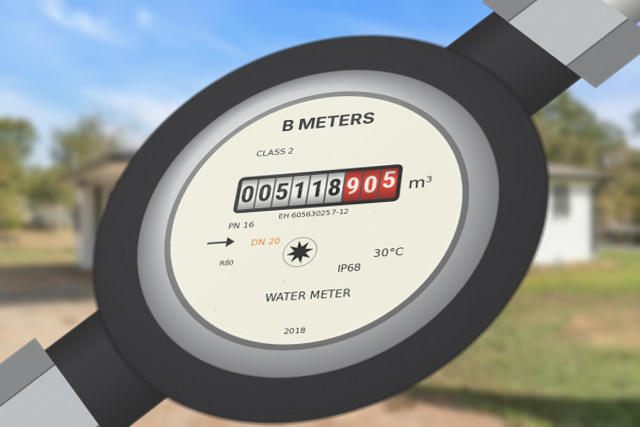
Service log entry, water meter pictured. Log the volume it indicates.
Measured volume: 5118.905 m³
